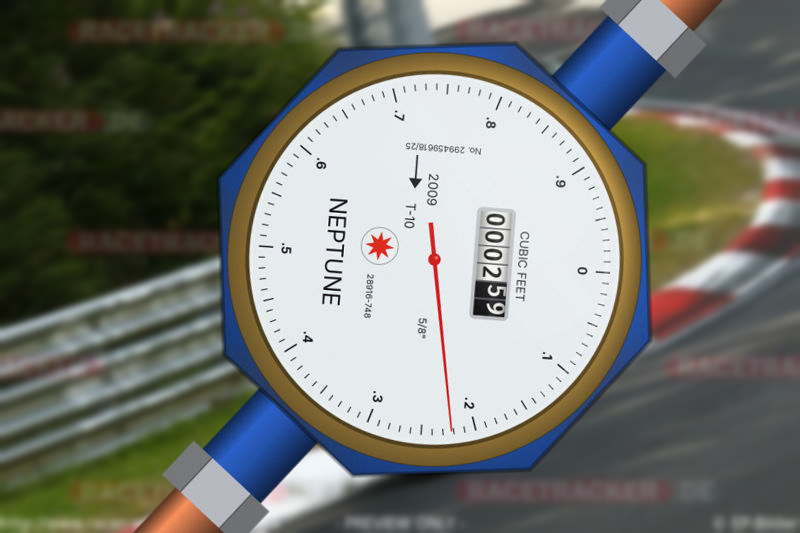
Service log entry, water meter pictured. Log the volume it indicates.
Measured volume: 259.22 ft³
